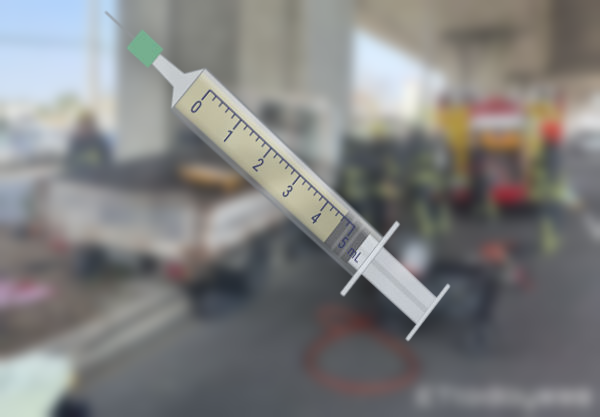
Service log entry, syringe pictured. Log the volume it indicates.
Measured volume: 4.6 mL
